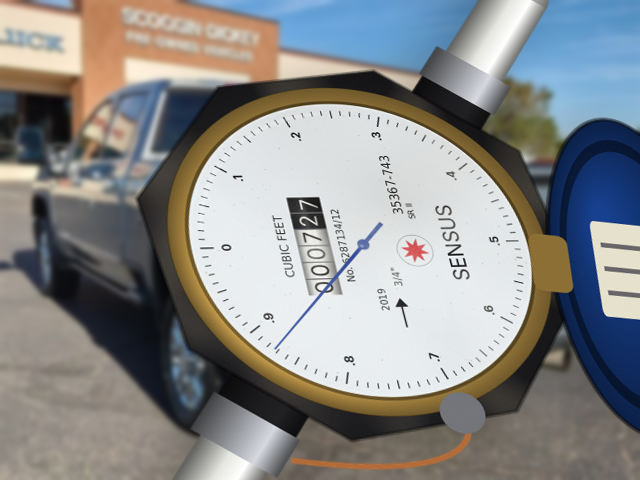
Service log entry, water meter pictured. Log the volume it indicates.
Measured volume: 726.87 ft³
